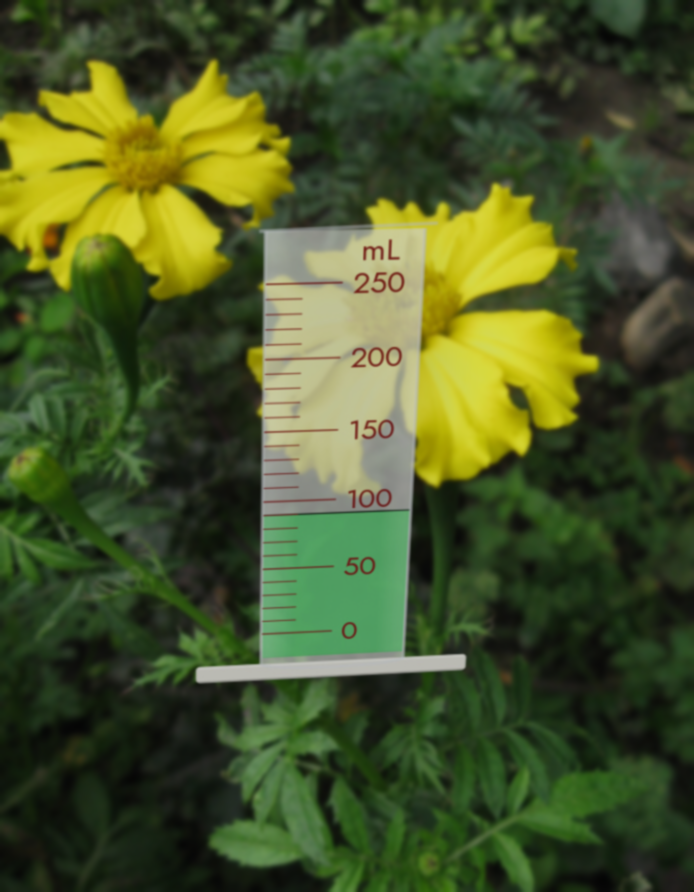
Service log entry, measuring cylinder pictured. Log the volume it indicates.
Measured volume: 90 mL
